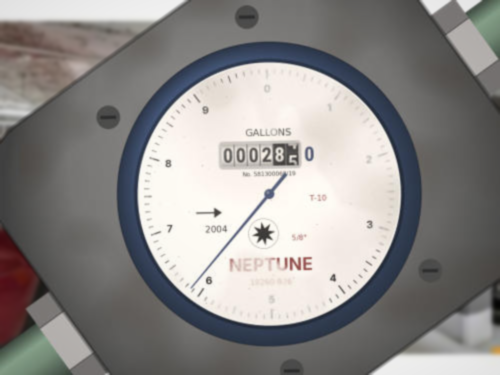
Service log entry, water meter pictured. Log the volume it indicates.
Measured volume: 2846.1 gal
